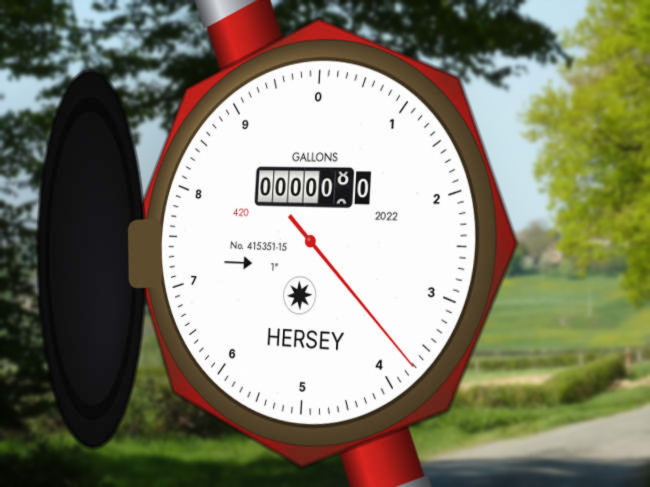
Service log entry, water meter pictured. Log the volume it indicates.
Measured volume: 83.7 gal
